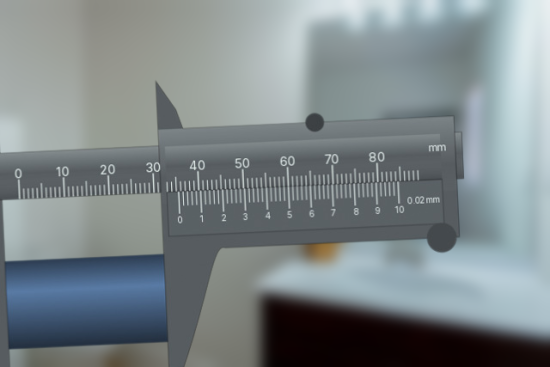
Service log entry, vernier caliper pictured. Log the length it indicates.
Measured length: 35.5 mm
